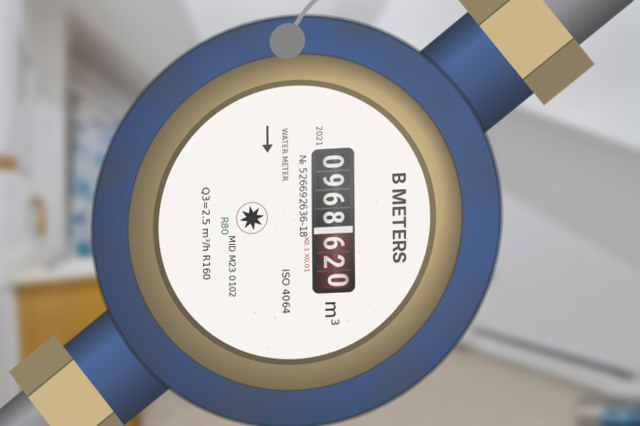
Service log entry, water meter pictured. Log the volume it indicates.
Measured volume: 968.620 m³
